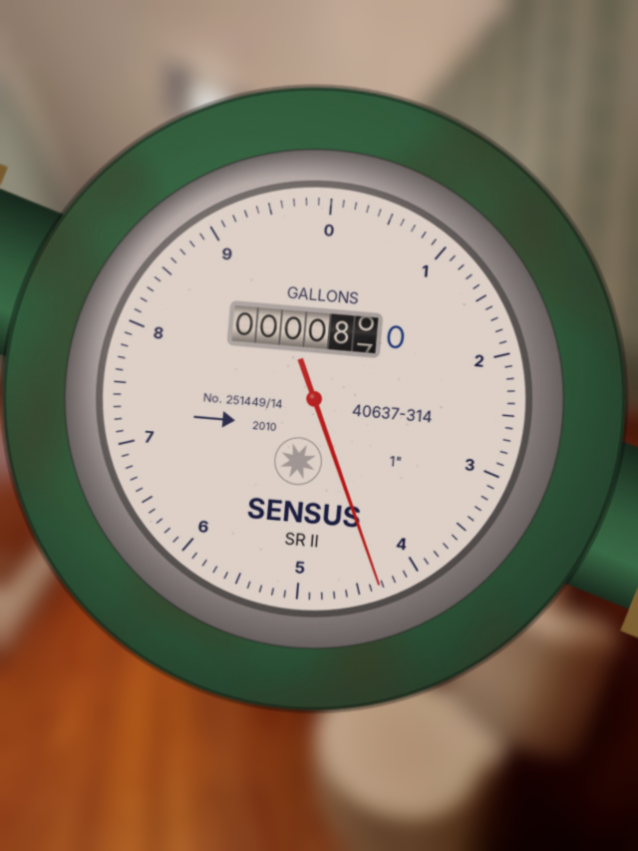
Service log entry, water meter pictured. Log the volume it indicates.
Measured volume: 864.3 gal
